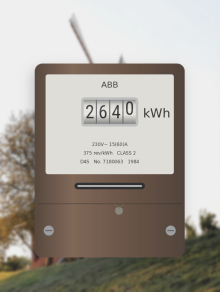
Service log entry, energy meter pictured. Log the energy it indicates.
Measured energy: 2640 kWh
